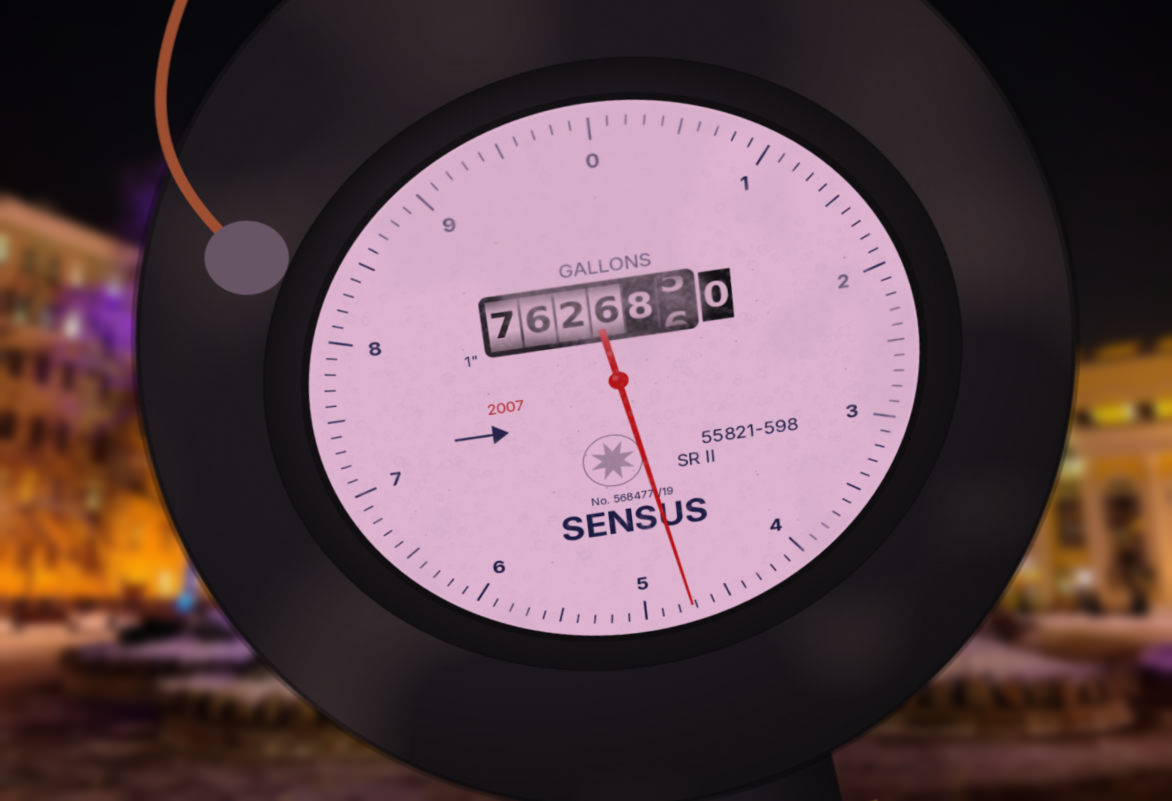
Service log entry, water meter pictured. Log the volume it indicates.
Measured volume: 7626854.7 gal
